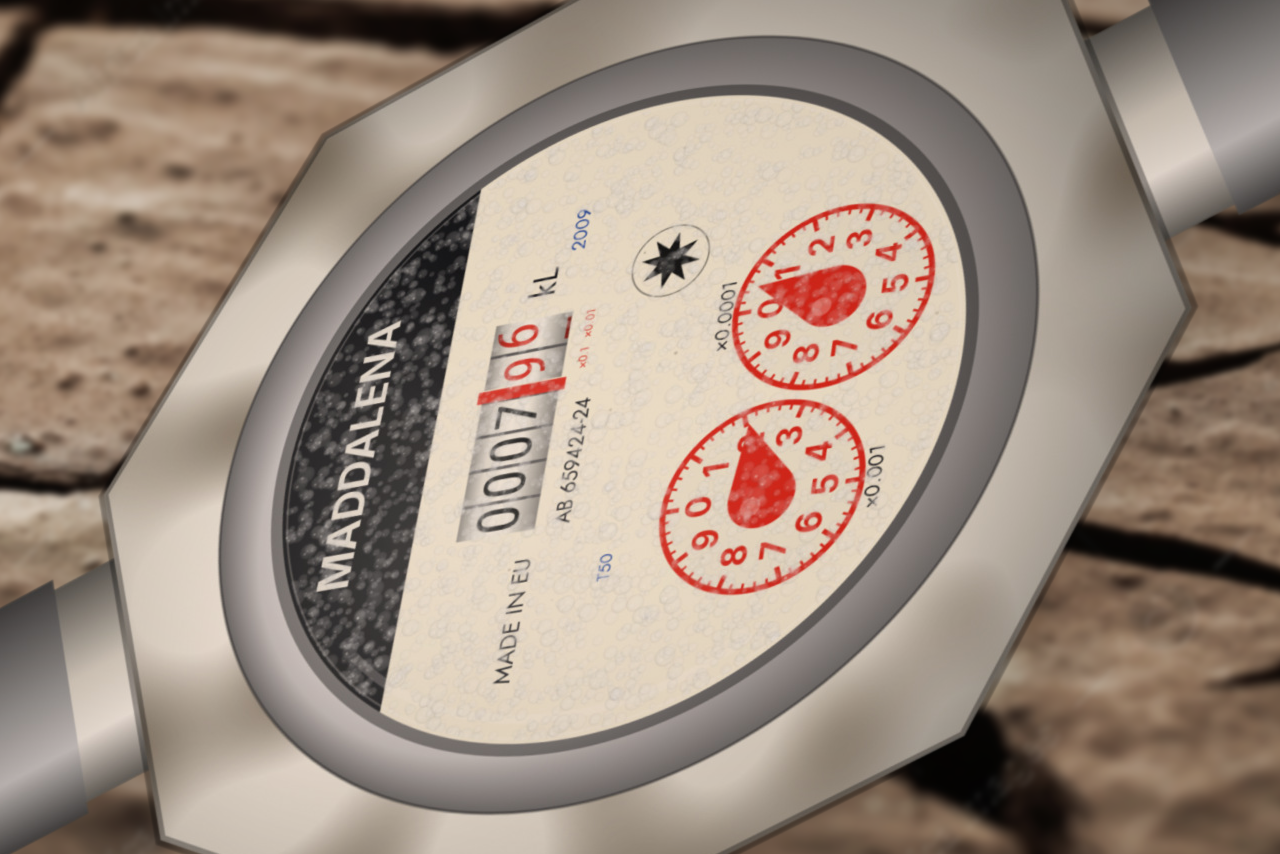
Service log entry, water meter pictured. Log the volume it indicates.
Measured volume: 7.9620 kL
